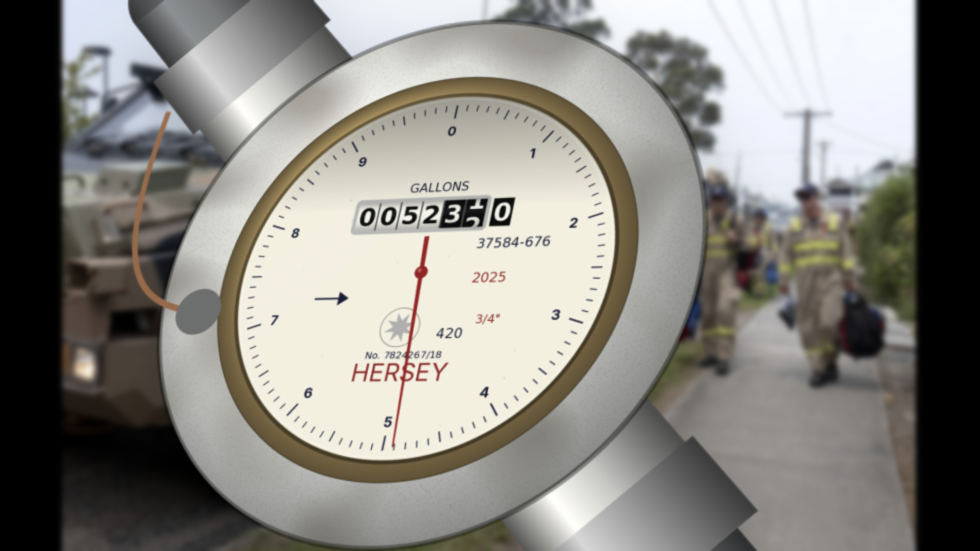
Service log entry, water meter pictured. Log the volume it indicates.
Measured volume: 52314.9 gal
